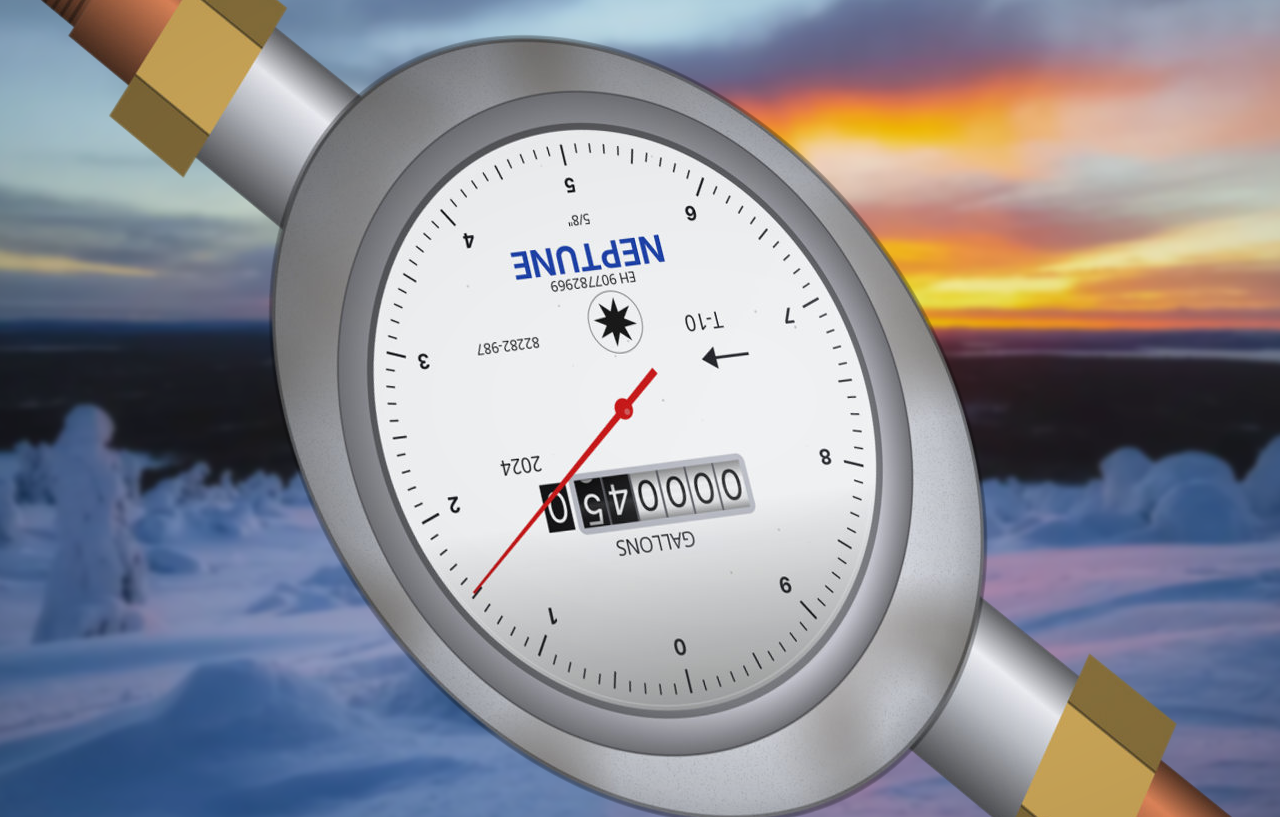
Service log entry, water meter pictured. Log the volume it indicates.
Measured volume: 451.5 gal
